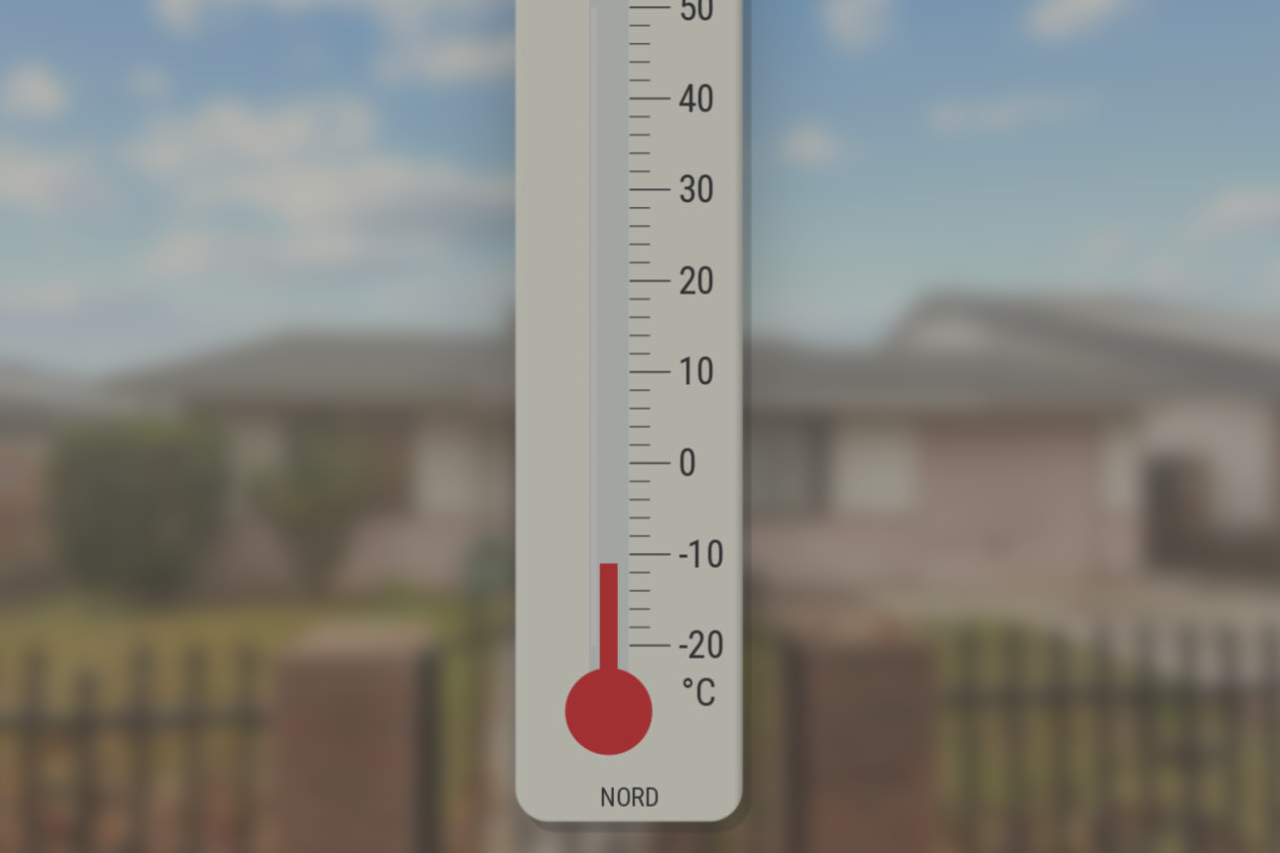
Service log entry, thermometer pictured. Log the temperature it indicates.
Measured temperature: -11 °C
